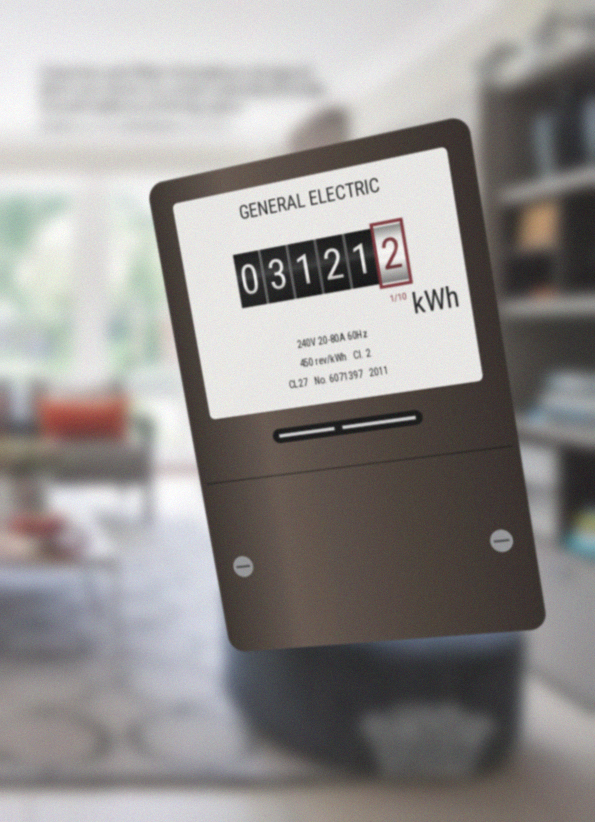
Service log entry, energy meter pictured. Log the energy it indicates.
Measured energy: 3121.2 kWh
